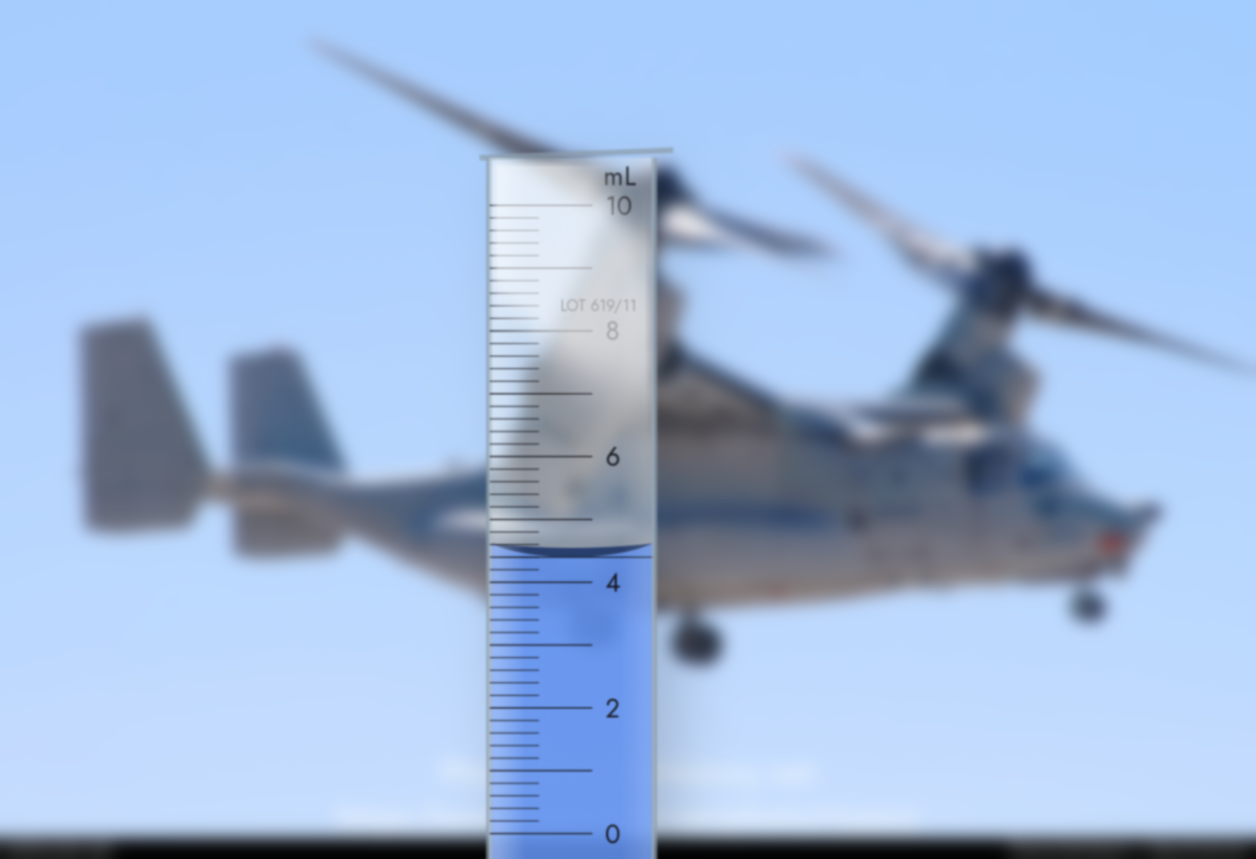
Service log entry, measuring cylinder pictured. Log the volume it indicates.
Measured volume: 4.4 mL
